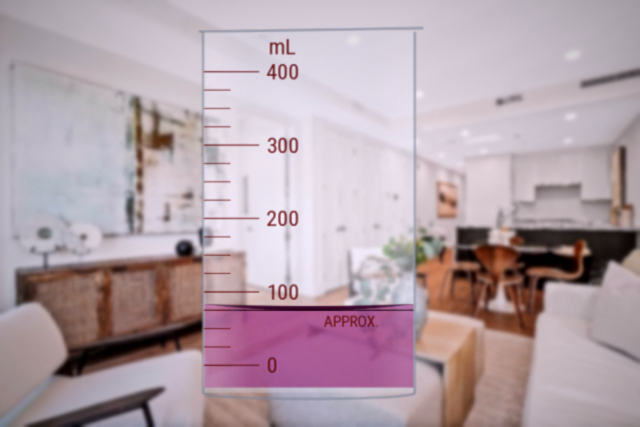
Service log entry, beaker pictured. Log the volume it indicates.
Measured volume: 75 mL
